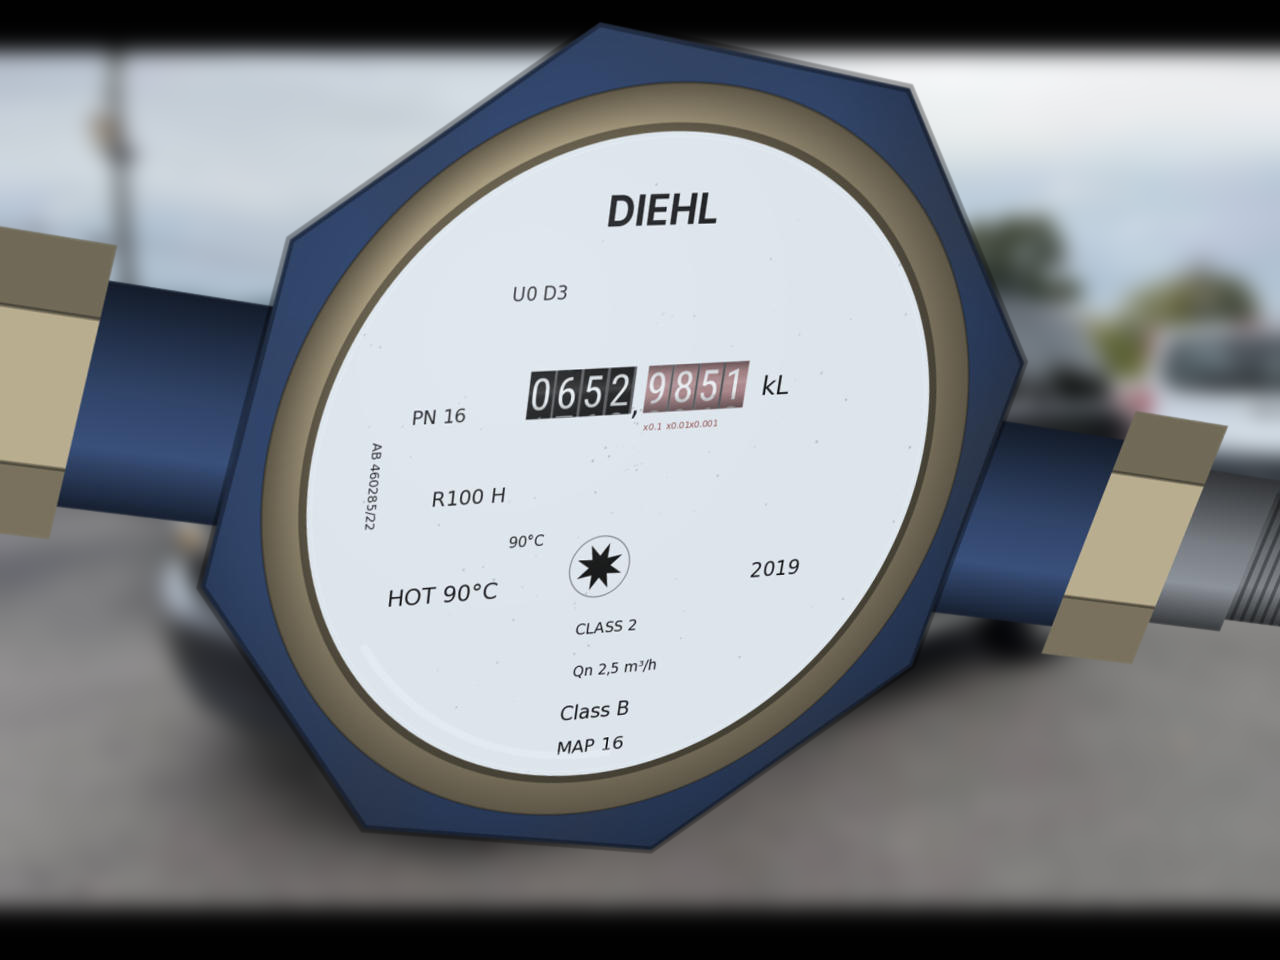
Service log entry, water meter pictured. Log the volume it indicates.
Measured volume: 652.9851 kL
